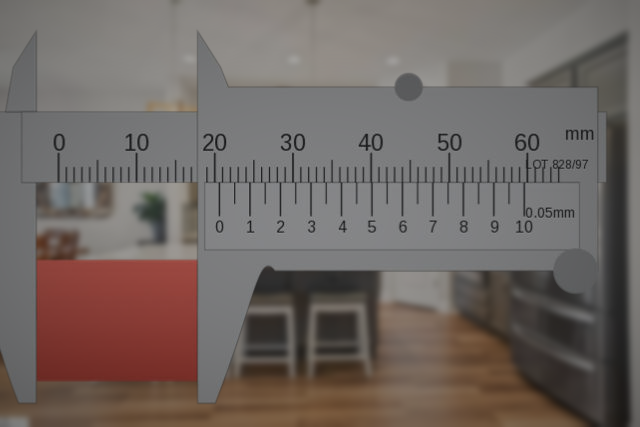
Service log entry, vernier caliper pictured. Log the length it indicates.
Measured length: 20.6 mm
